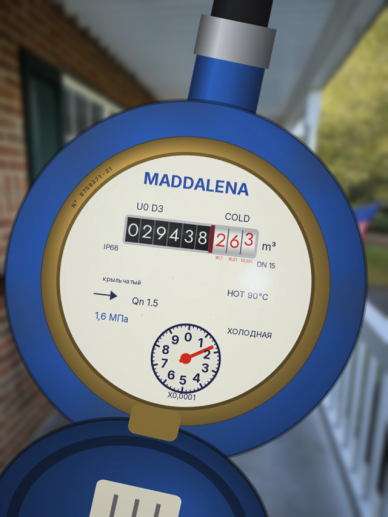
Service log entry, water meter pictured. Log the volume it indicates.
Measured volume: 29438.2631 m³
